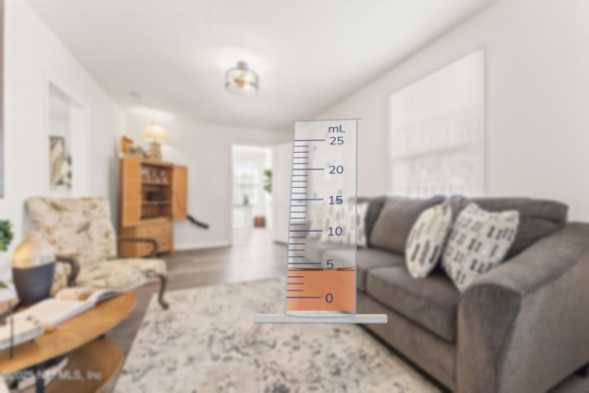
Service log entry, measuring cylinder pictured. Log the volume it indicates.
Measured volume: 4 mL
